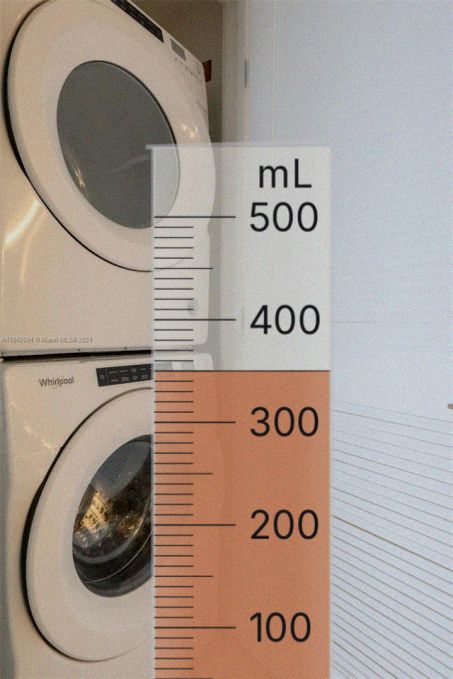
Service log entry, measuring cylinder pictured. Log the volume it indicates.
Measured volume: 350 mL
